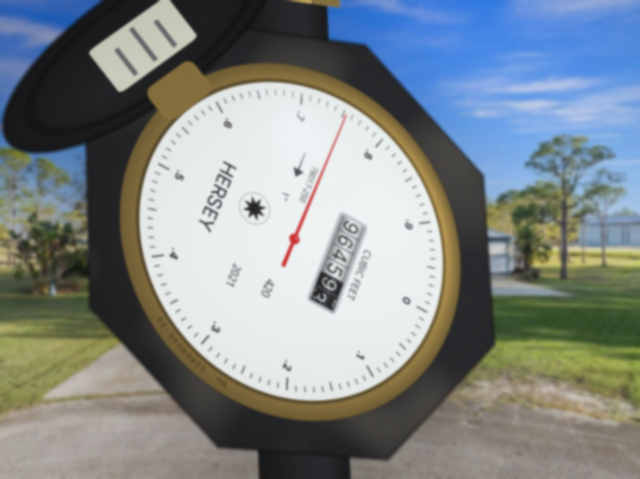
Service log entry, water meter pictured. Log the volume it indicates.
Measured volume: 964592.75 ft³
